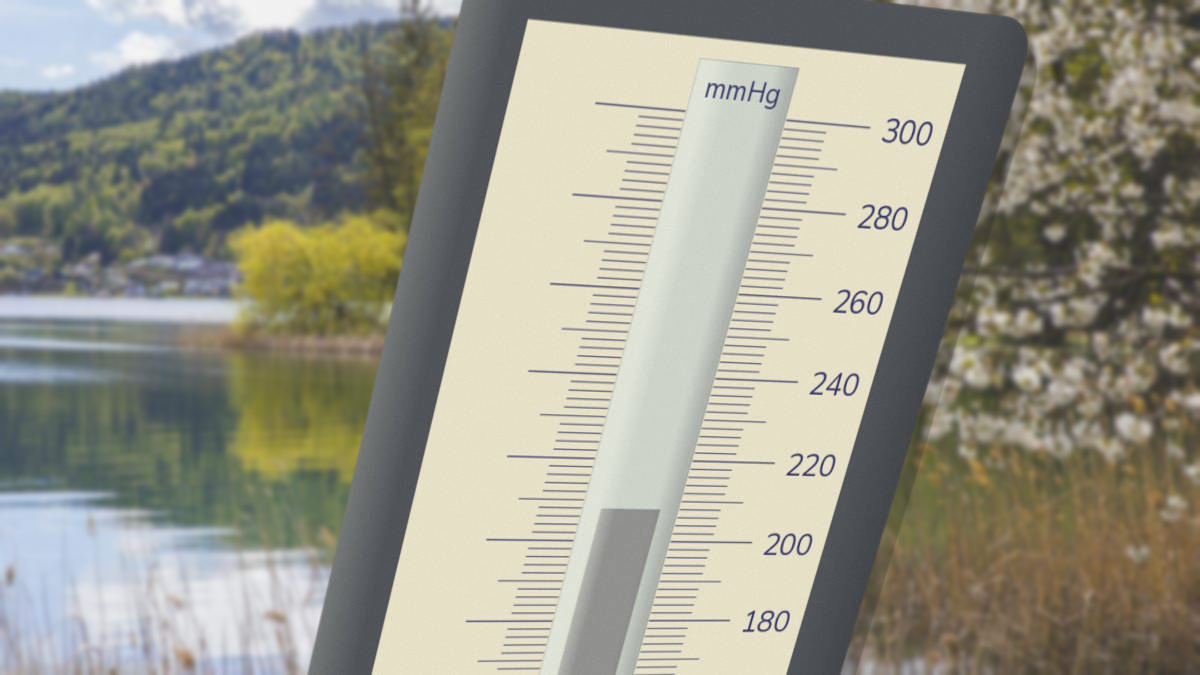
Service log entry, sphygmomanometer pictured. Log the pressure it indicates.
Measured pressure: 208 mmHg
